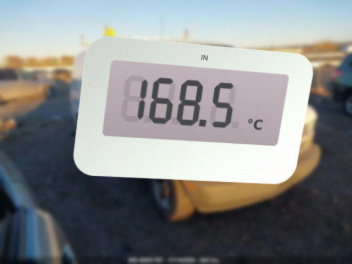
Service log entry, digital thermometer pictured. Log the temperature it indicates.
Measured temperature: 168.5 °C
